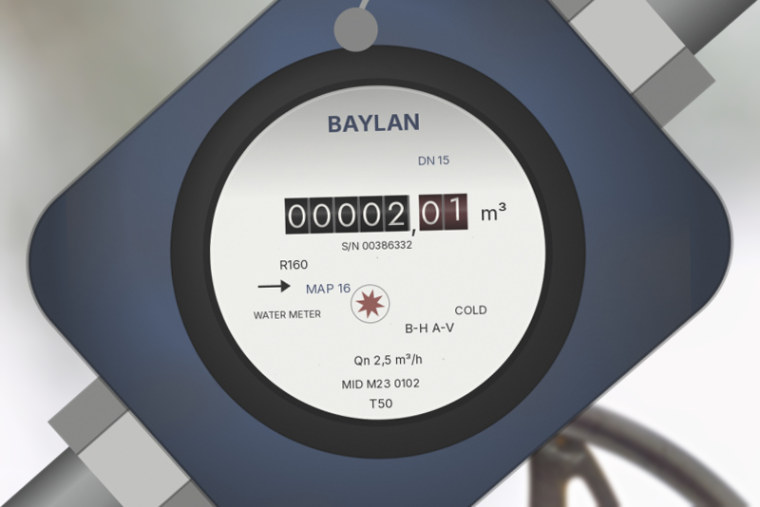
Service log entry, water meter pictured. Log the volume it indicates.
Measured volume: 2.01 m³
